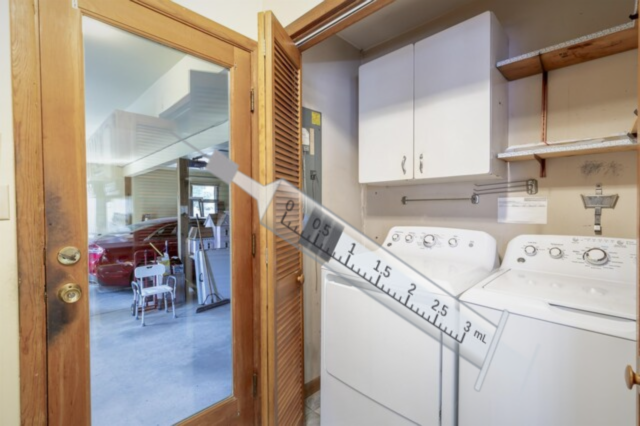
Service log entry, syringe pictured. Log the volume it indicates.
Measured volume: 0.3 mL
